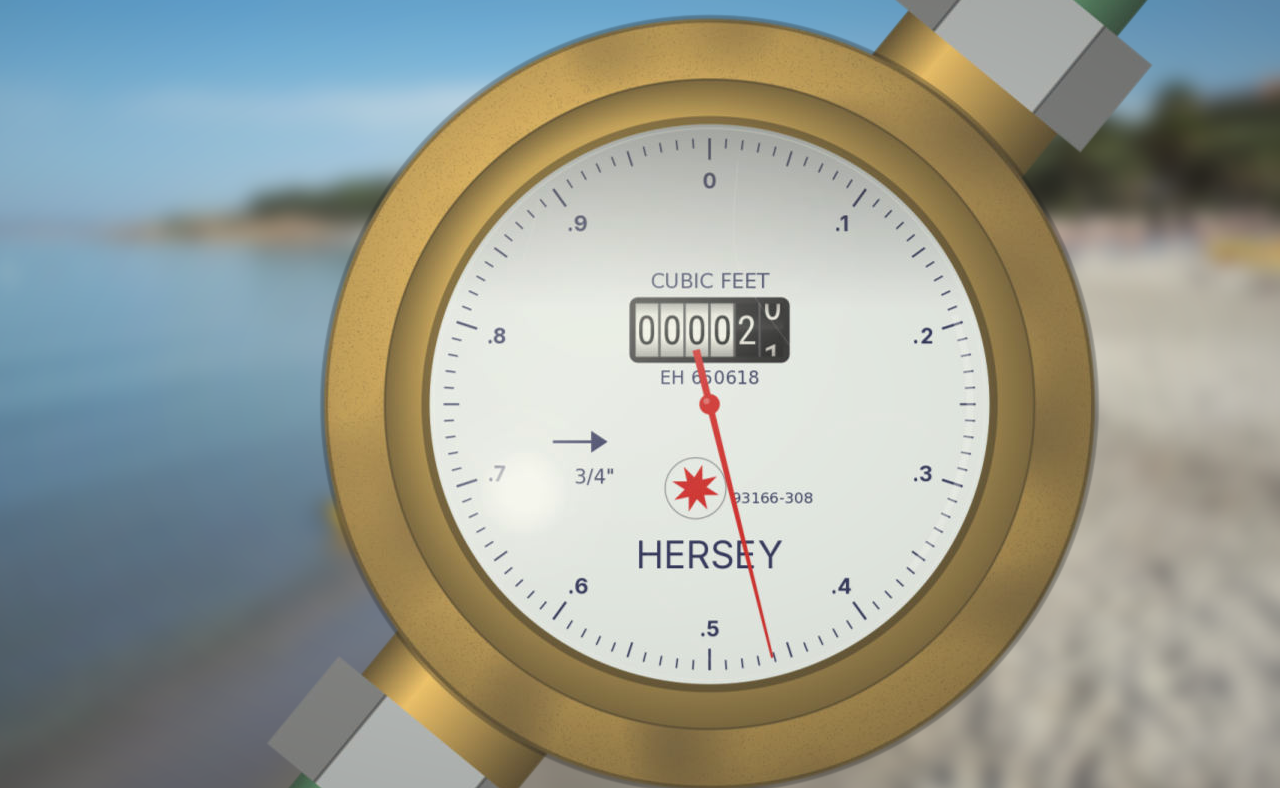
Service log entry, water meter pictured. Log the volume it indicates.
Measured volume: 20.46 ft³
